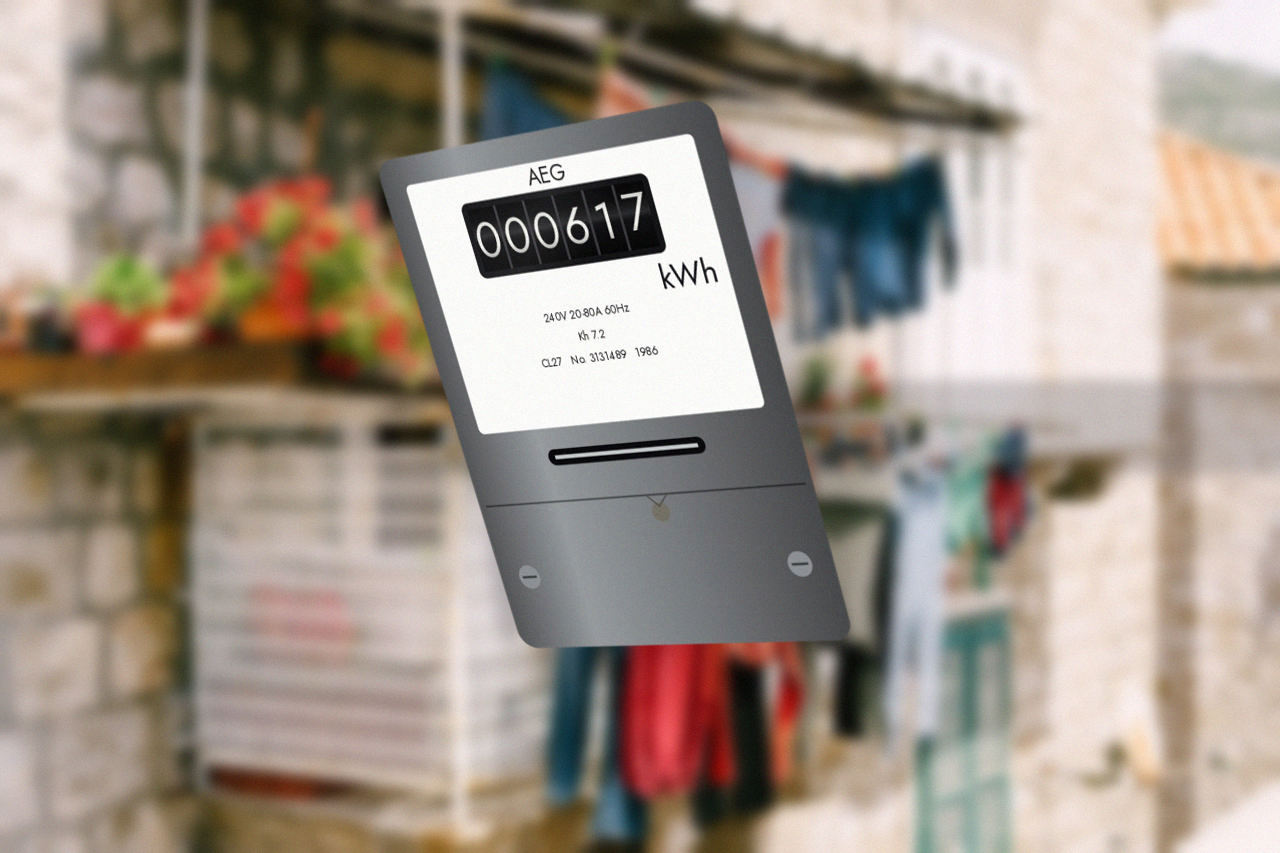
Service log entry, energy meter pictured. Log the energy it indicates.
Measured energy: 617 kWh
